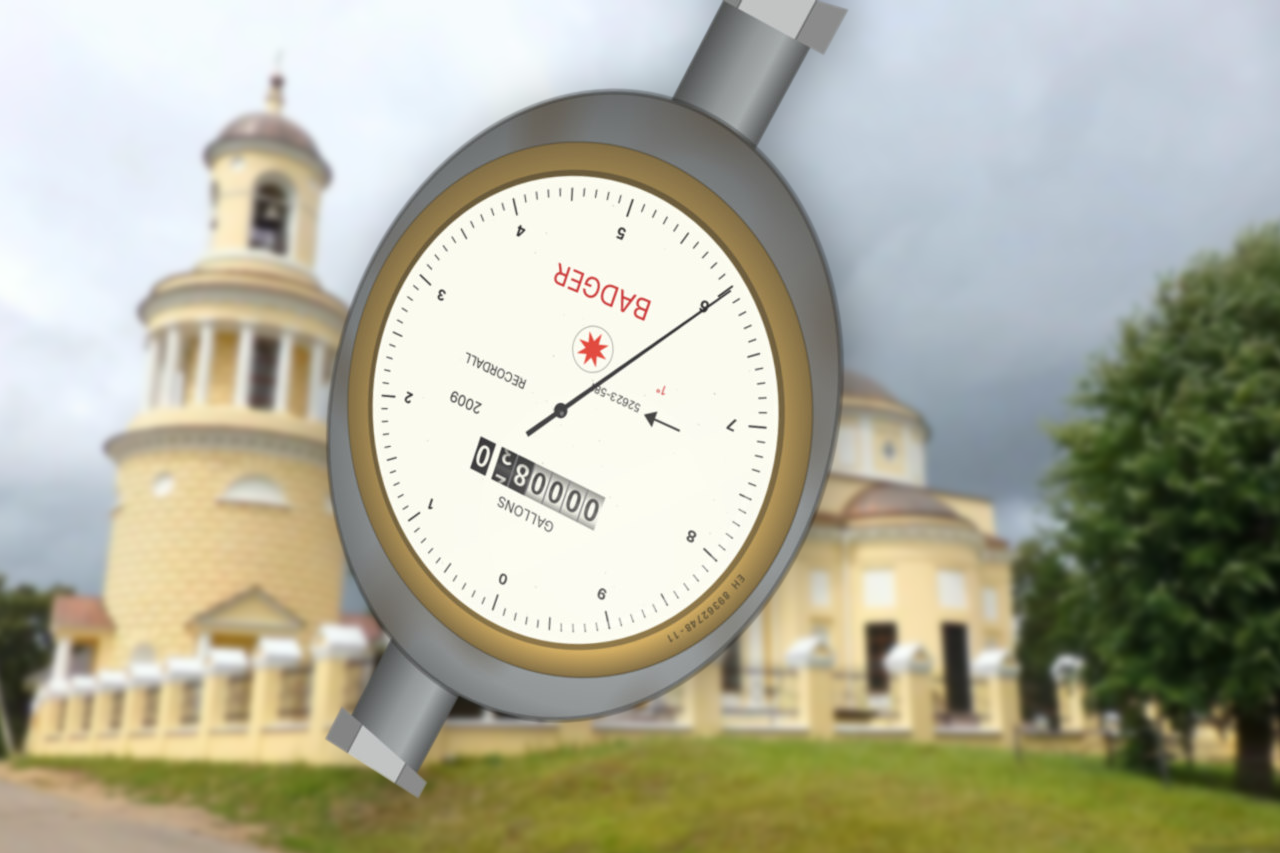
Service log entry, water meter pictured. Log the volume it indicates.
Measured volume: 826.0 gal
